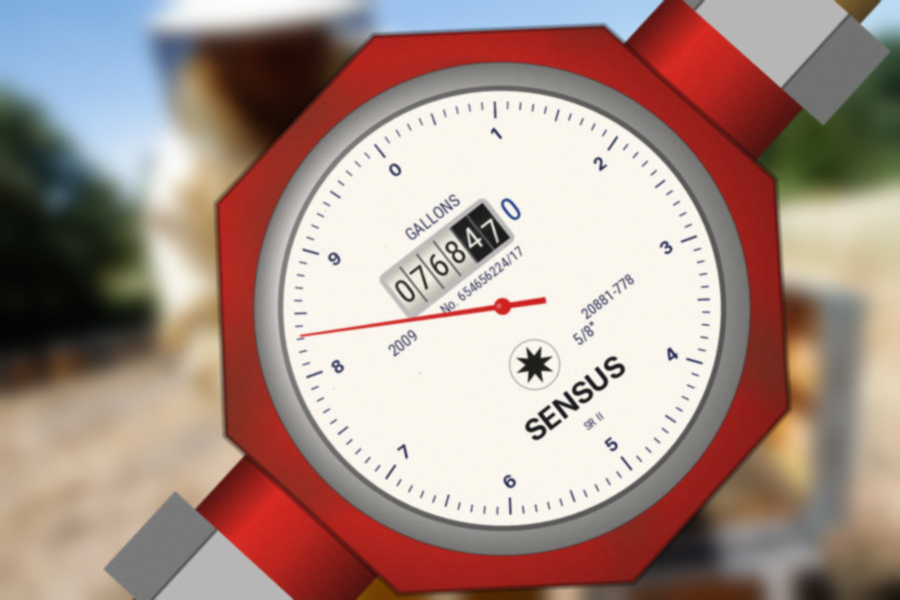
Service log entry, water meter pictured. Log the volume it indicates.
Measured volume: 768468.3 gal
